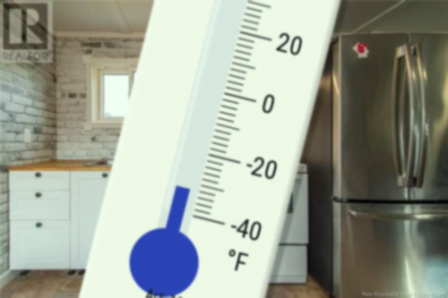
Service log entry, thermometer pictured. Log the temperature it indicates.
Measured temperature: -32 °F
